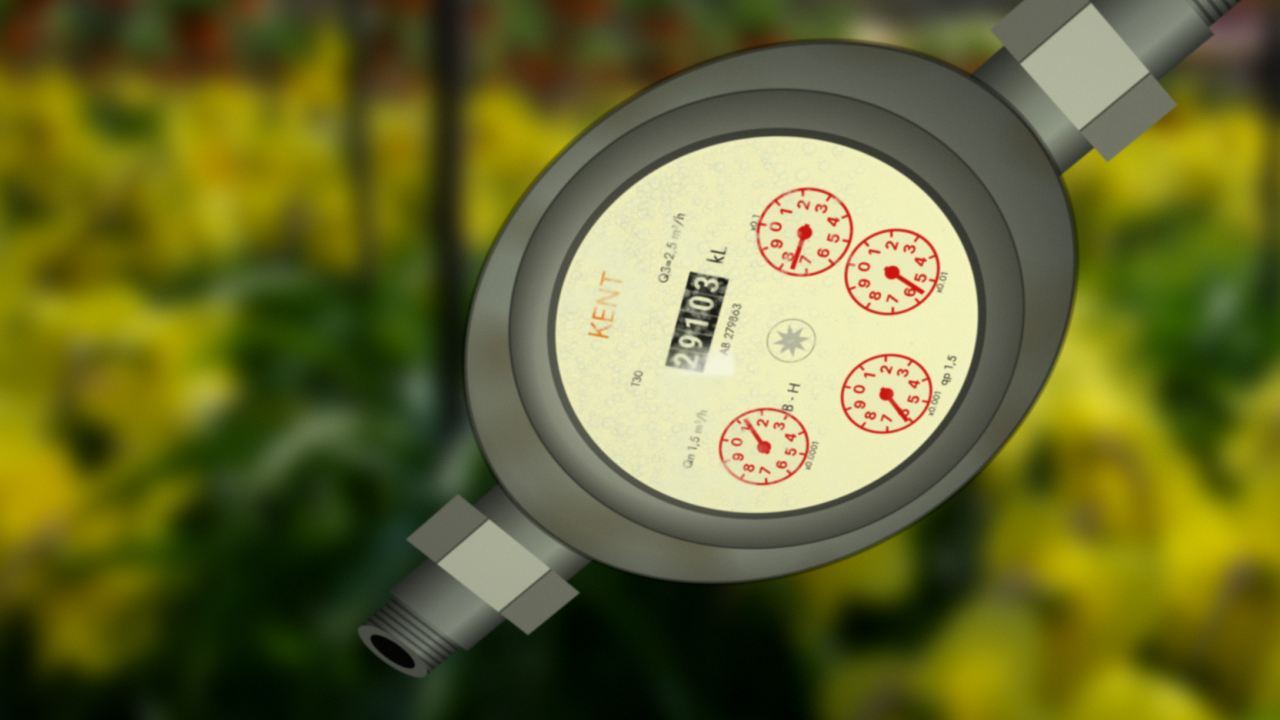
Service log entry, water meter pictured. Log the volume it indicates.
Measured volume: 29103.7561 kL
